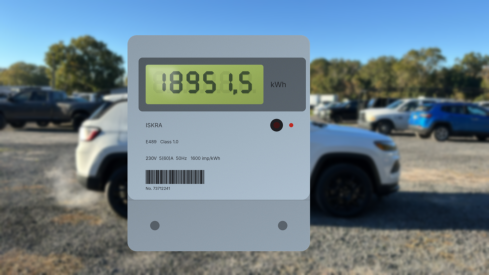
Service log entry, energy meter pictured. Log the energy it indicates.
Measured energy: 18951.5 kWh
